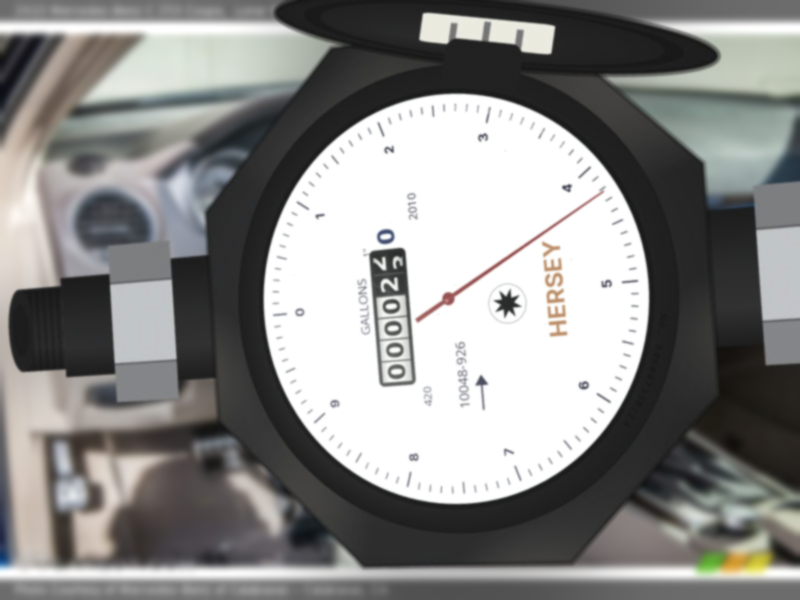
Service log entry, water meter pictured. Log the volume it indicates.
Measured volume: 224.2 gal
